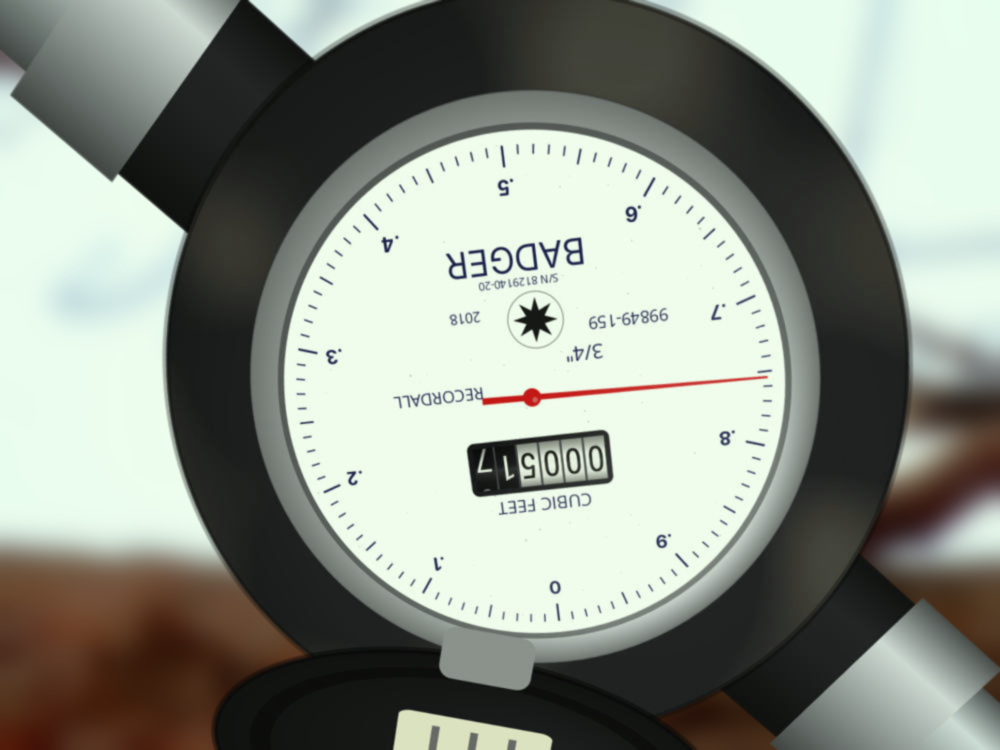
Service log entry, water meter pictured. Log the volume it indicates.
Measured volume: 516.75 ft³
